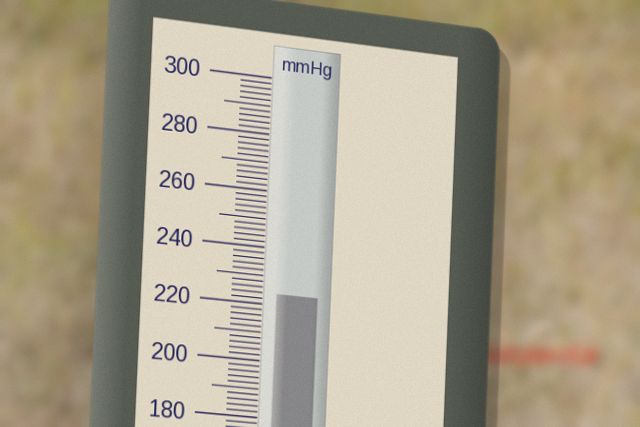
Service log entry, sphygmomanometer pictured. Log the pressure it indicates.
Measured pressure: 224 mmHg
